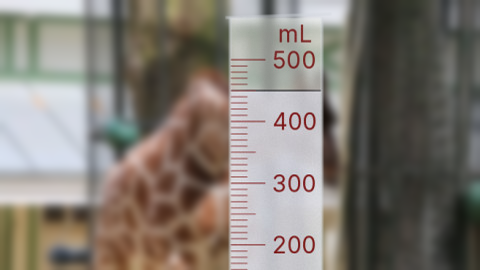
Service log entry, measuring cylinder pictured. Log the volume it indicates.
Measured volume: 450 mL
